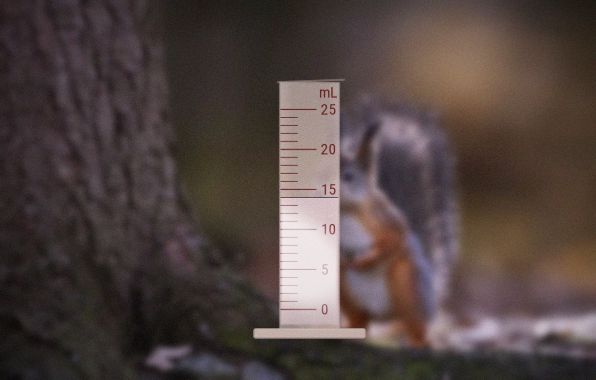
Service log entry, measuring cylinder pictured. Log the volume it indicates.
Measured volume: 14 mL
